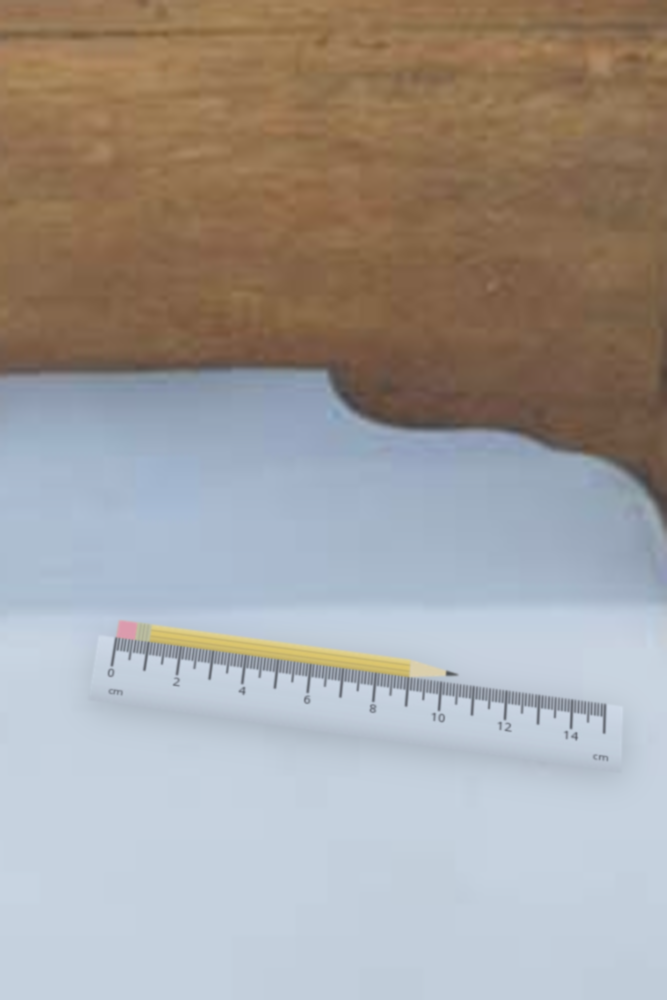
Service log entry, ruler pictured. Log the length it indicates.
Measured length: 10.5 cm
